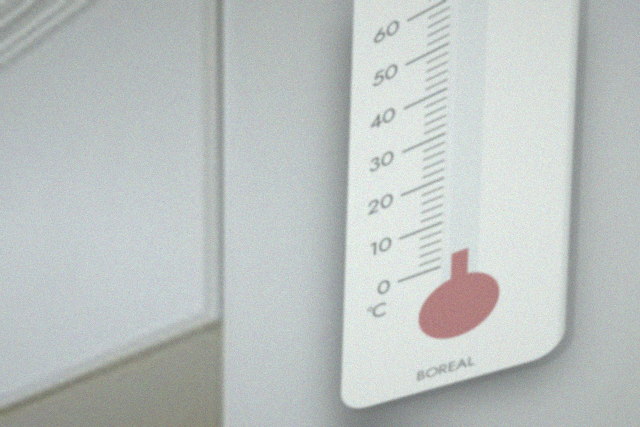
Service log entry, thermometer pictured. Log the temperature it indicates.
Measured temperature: 2 °C
